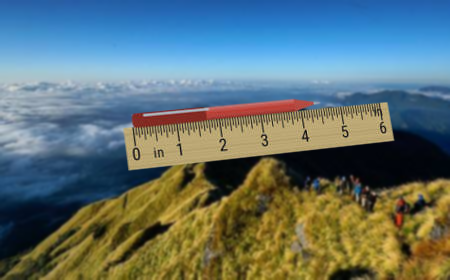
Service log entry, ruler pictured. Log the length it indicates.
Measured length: 4.5 in
